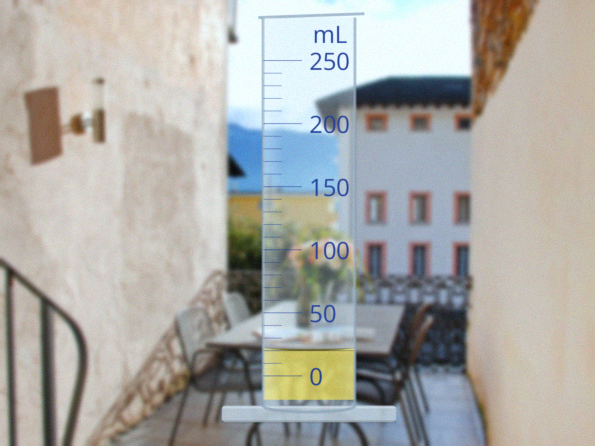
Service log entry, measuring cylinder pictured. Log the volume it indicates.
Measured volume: 20 mL
